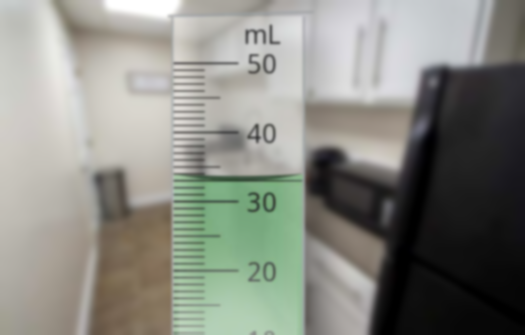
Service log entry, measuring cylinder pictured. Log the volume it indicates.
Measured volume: 33 mL
